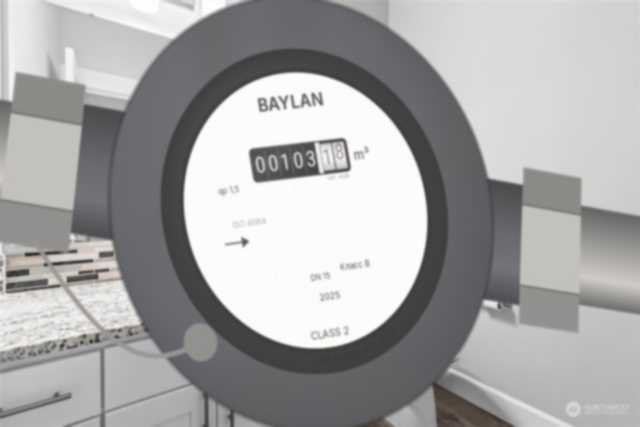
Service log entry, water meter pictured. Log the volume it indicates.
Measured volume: 103.18 m³
